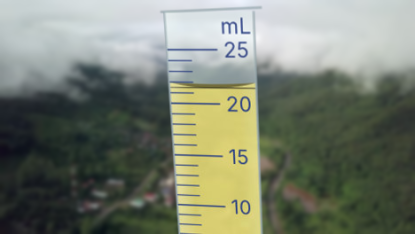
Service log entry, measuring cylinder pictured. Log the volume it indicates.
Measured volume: 21.5 mL
